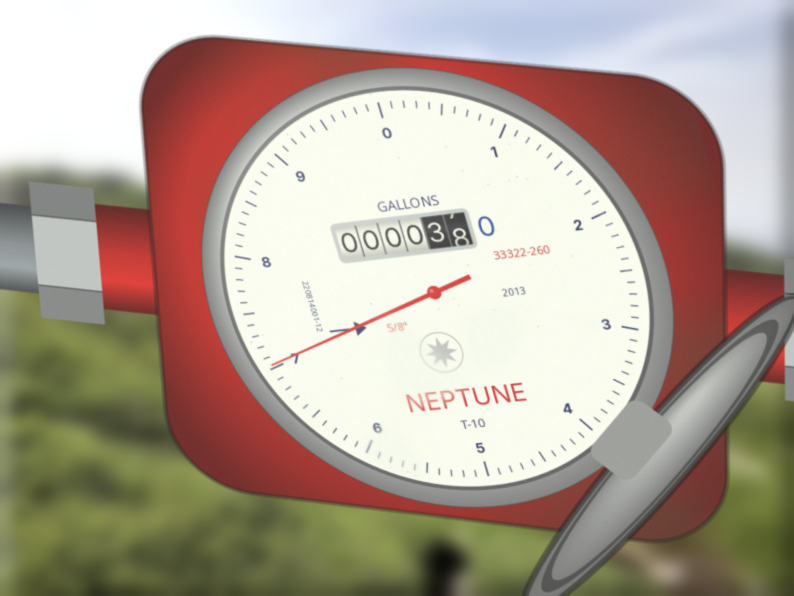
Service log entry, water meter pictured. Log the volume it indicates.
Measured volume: 377.0 gal
